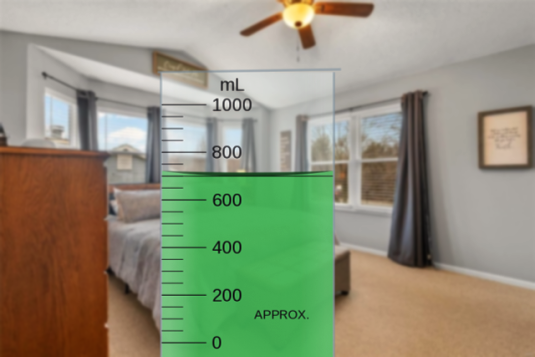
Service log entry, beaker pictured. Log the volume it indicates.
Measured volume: 700 mL
